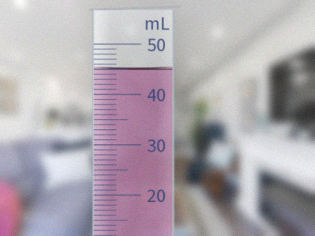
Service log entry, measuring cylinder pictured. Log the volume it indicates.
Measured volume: 45 mL
